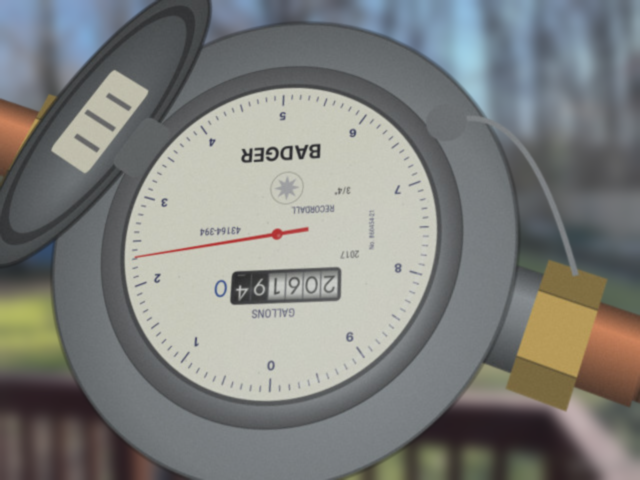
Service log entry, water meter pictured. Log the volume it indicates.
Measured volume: 2061942.3 gal
